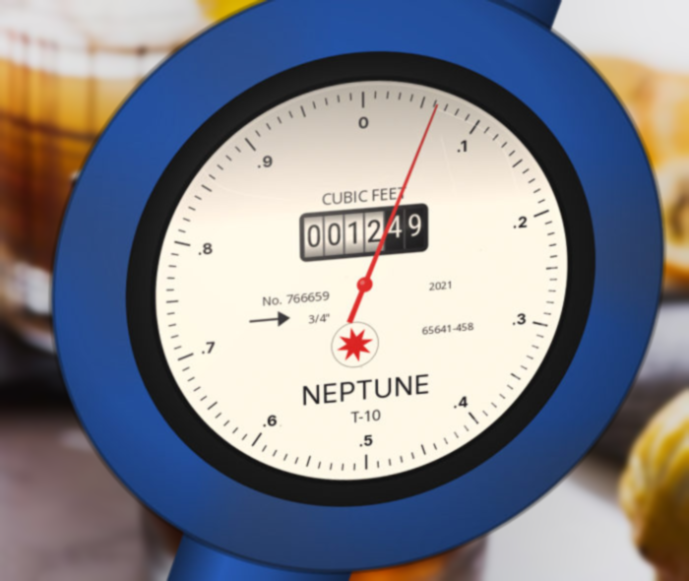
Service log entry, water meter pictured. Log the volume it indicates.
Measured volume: 1249.06 ft³
